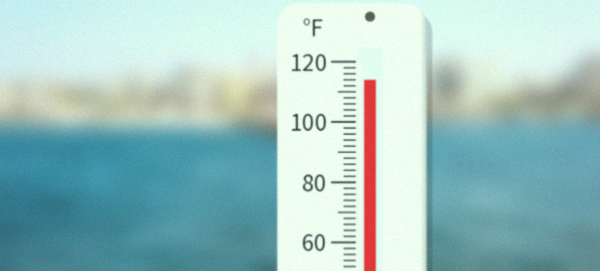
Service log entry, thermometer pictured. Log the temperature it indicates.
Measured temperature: 114 °F
